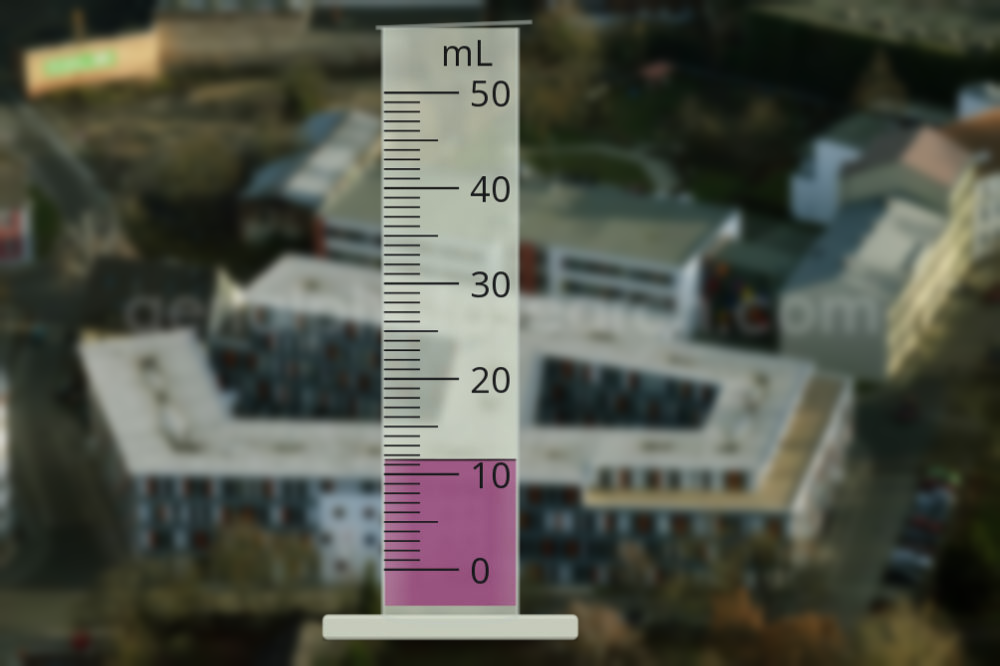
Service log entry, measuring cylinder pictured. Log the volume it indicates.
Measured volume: 11.5 mL
